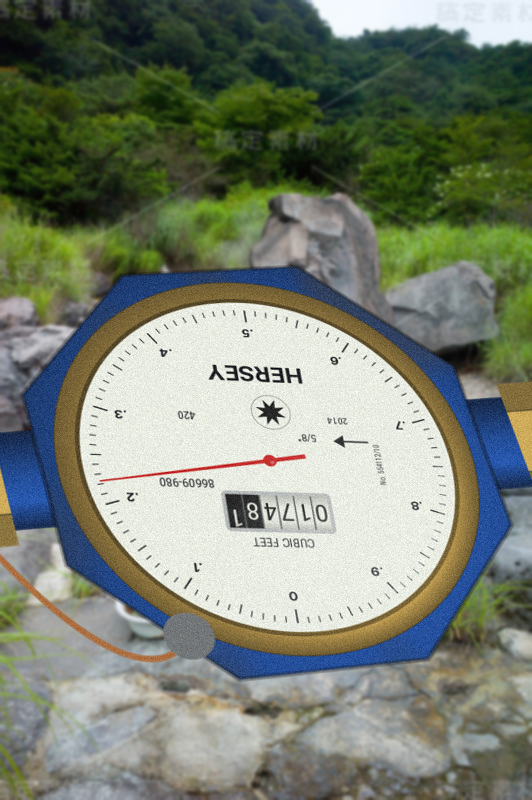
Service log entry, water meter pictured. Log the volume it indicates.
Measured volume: 17481.22 ft³
